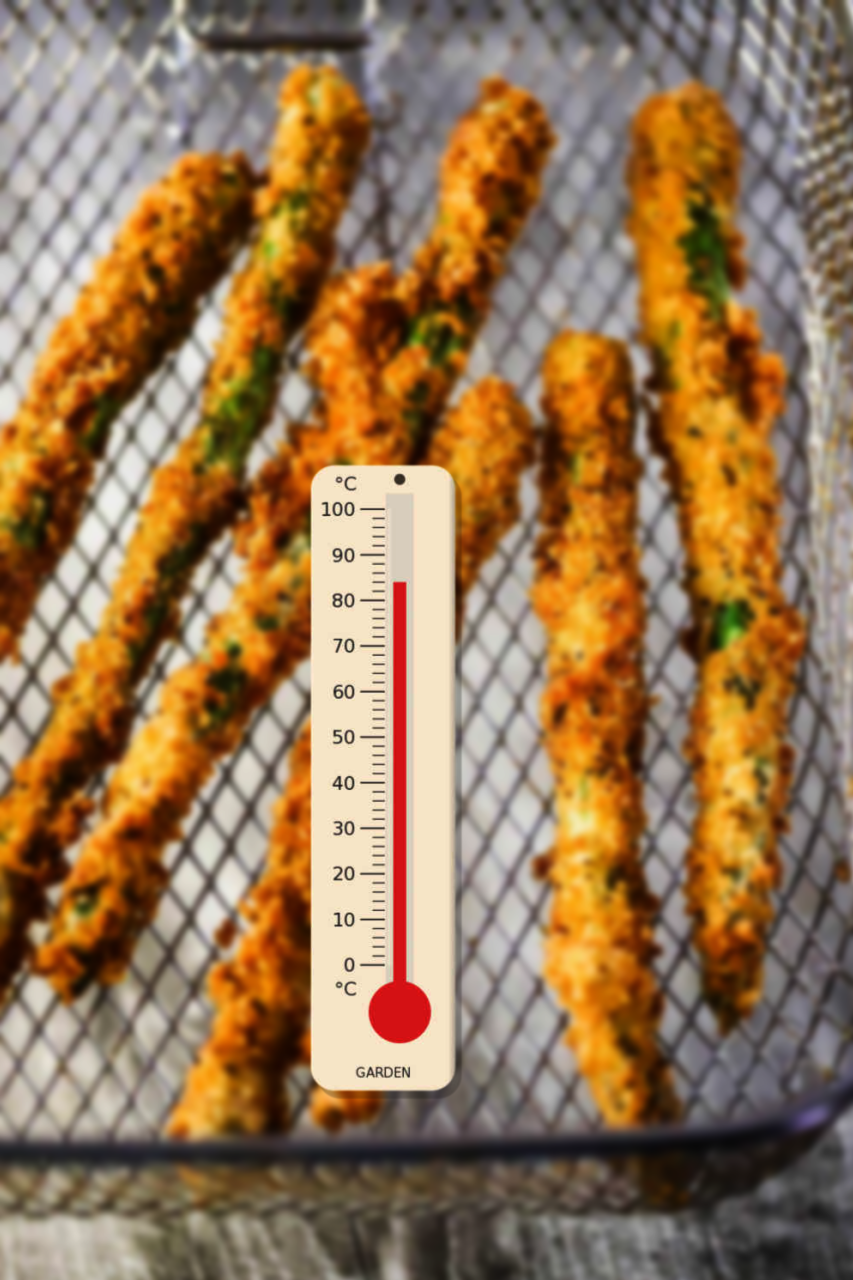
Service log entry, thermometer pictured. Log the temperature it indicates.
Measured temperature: 84 °C
